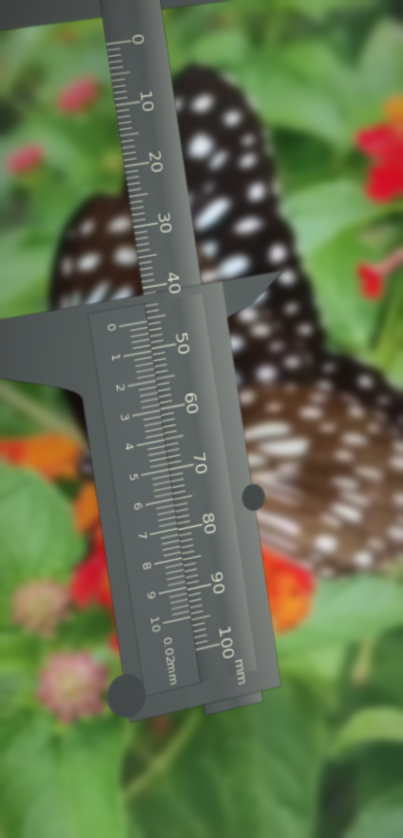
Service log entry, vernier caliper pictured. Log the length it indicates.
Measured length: 45.5 mm
